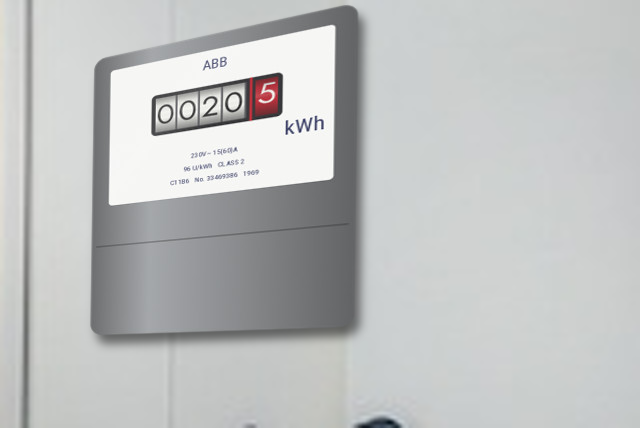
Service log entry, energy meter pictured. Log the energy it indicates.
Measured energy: 20.5 kWh
